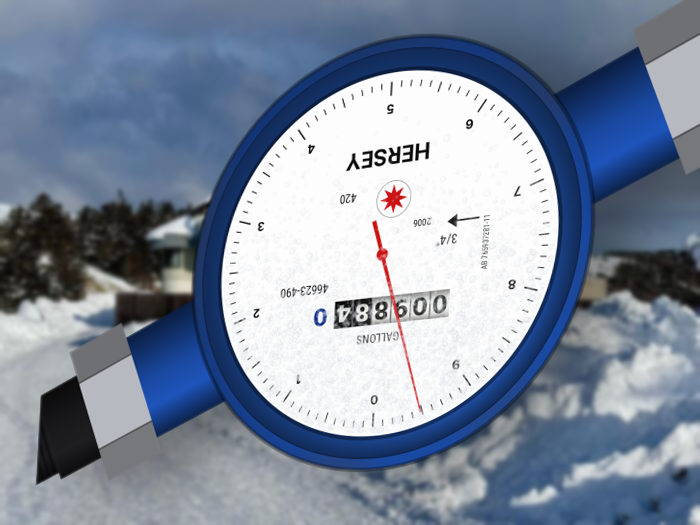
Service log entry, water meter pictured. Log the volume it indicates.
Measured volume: 98839.5 gal
